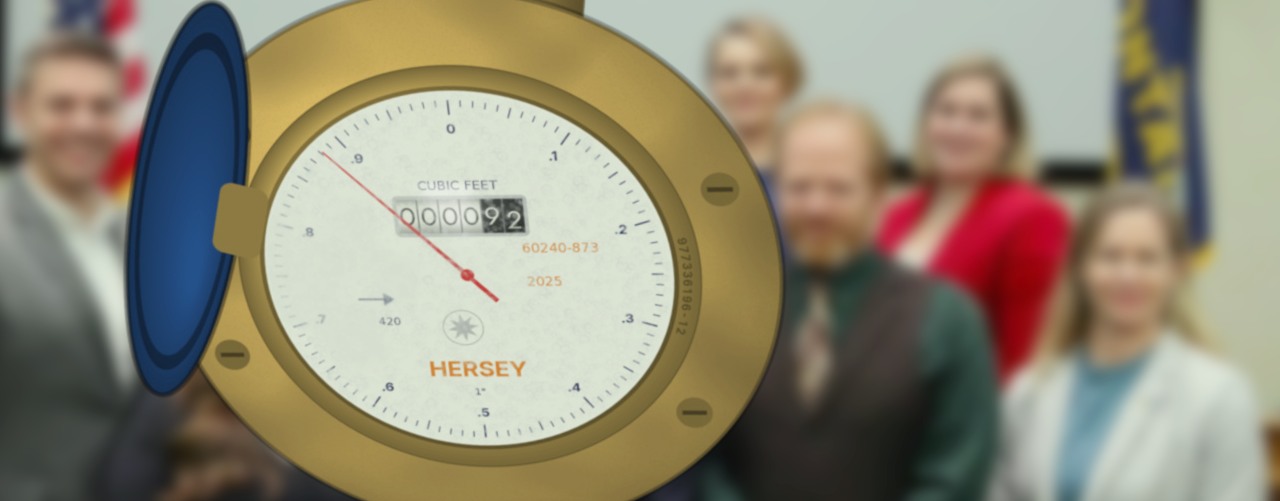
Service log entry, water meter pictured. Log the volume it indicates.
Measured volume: 91.88 ft³
